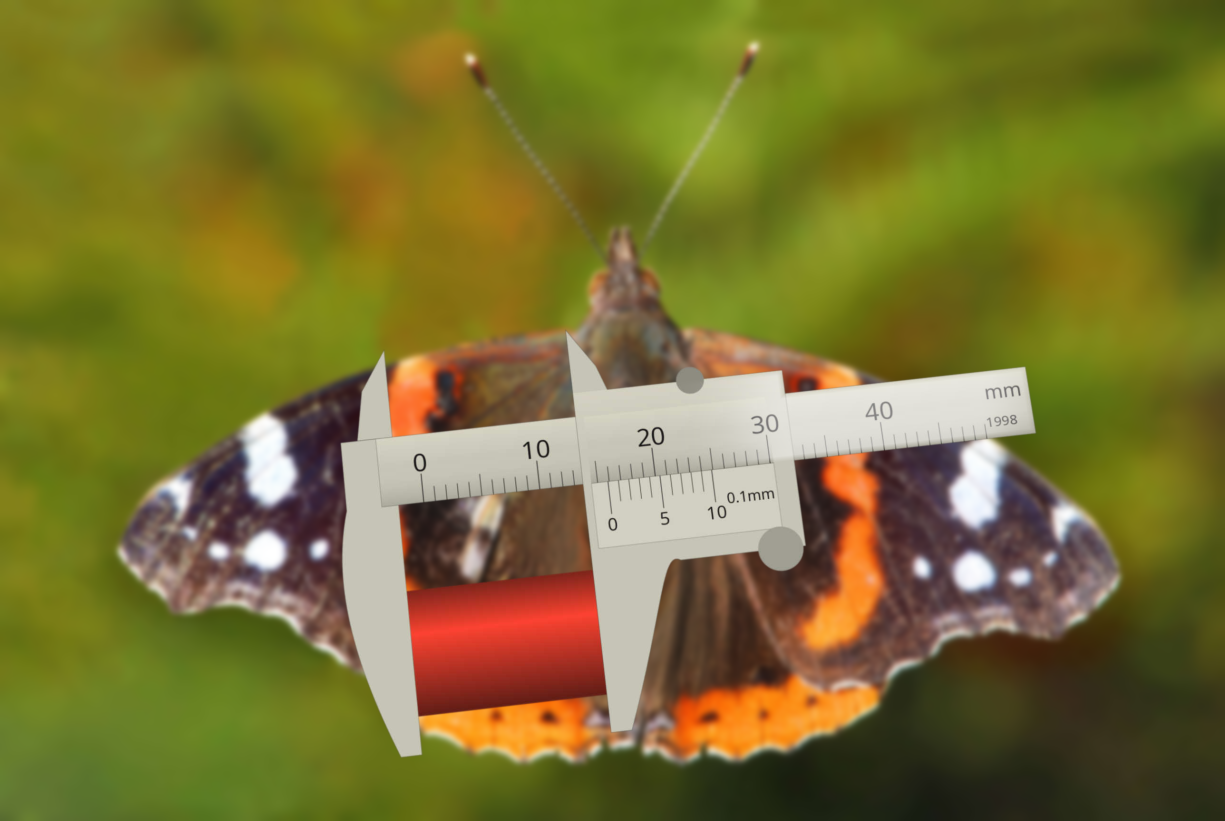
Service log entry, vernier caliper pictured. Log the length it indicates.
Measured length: 15.9 mm
